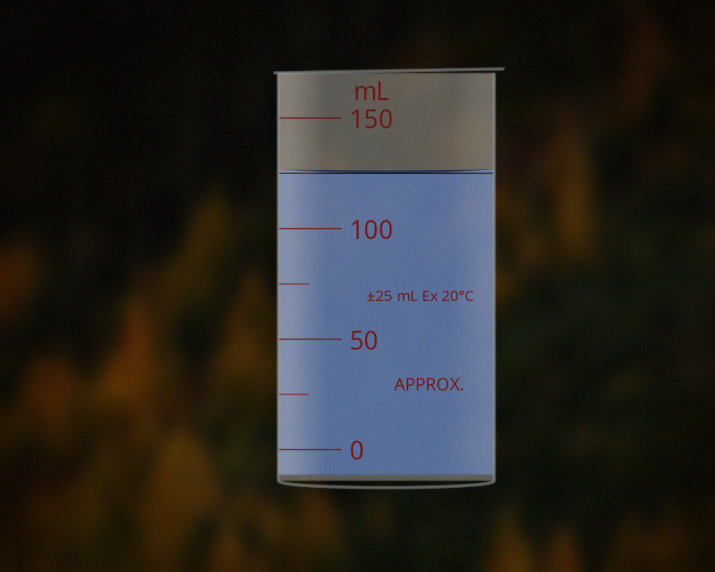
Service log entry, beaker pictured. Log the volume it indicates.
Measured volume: 125 mL
